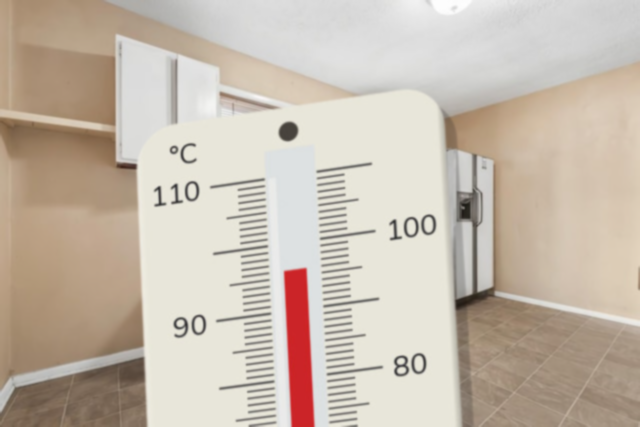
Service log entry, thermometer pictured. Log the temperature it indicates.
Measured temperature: 96 °C
